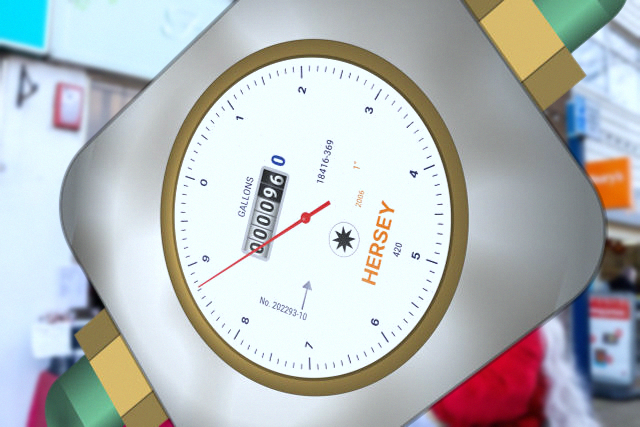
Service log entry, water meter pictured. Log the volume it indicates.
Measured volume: 958.7 gal
